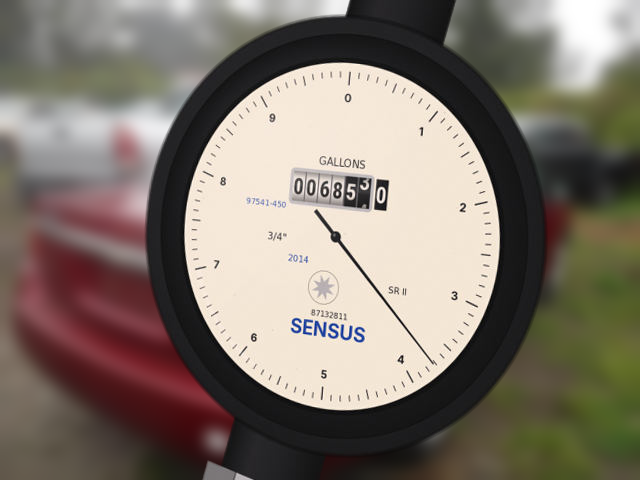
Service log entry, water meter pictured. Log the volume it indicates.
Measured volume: 68533.7 gal
